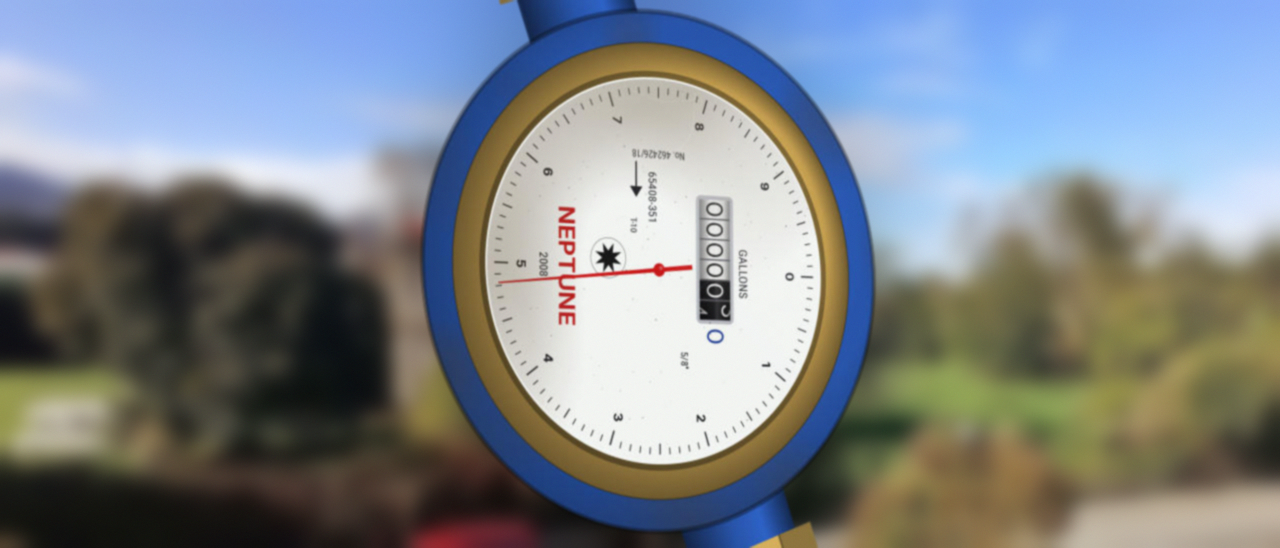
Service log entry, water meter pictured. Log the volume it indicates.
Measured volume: 34.8 gal
